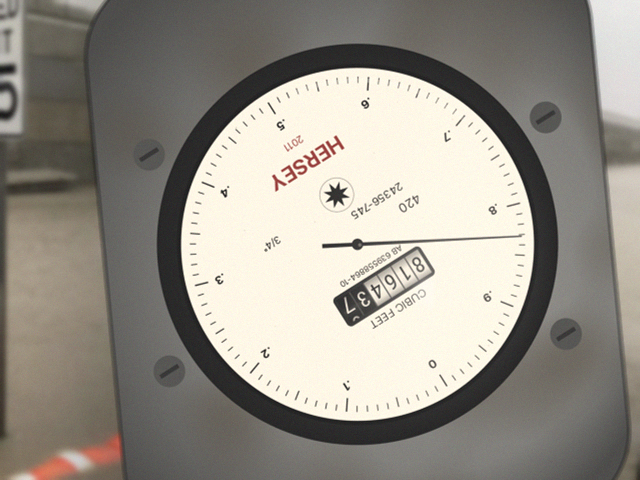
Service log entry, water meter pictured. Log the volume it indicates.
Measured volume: 816436.83 ft³
